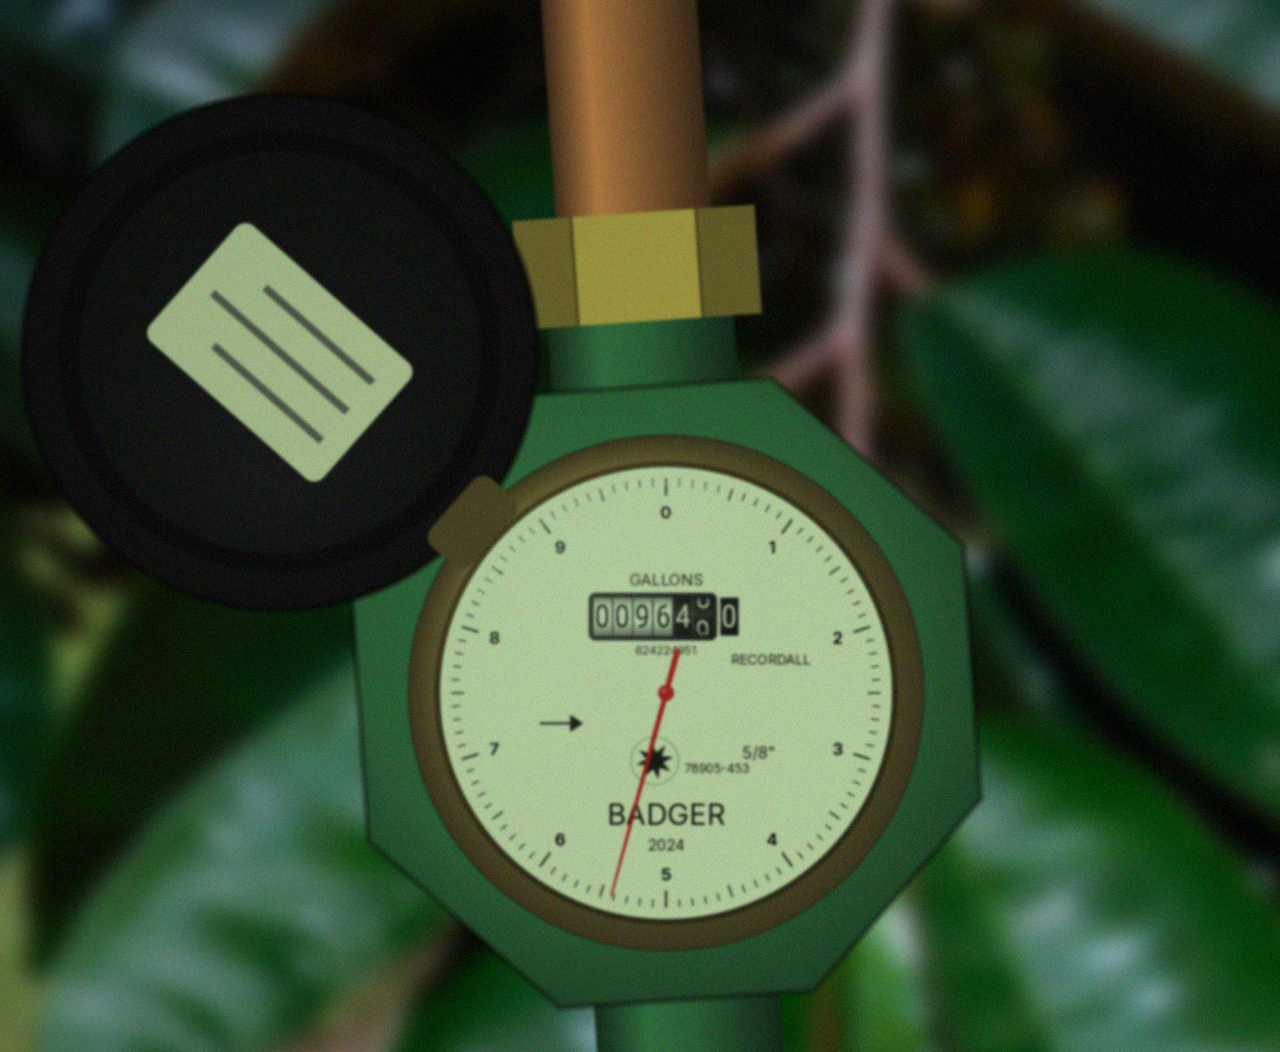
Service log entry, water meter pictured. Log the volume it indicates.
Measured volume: 96485.4 gal
